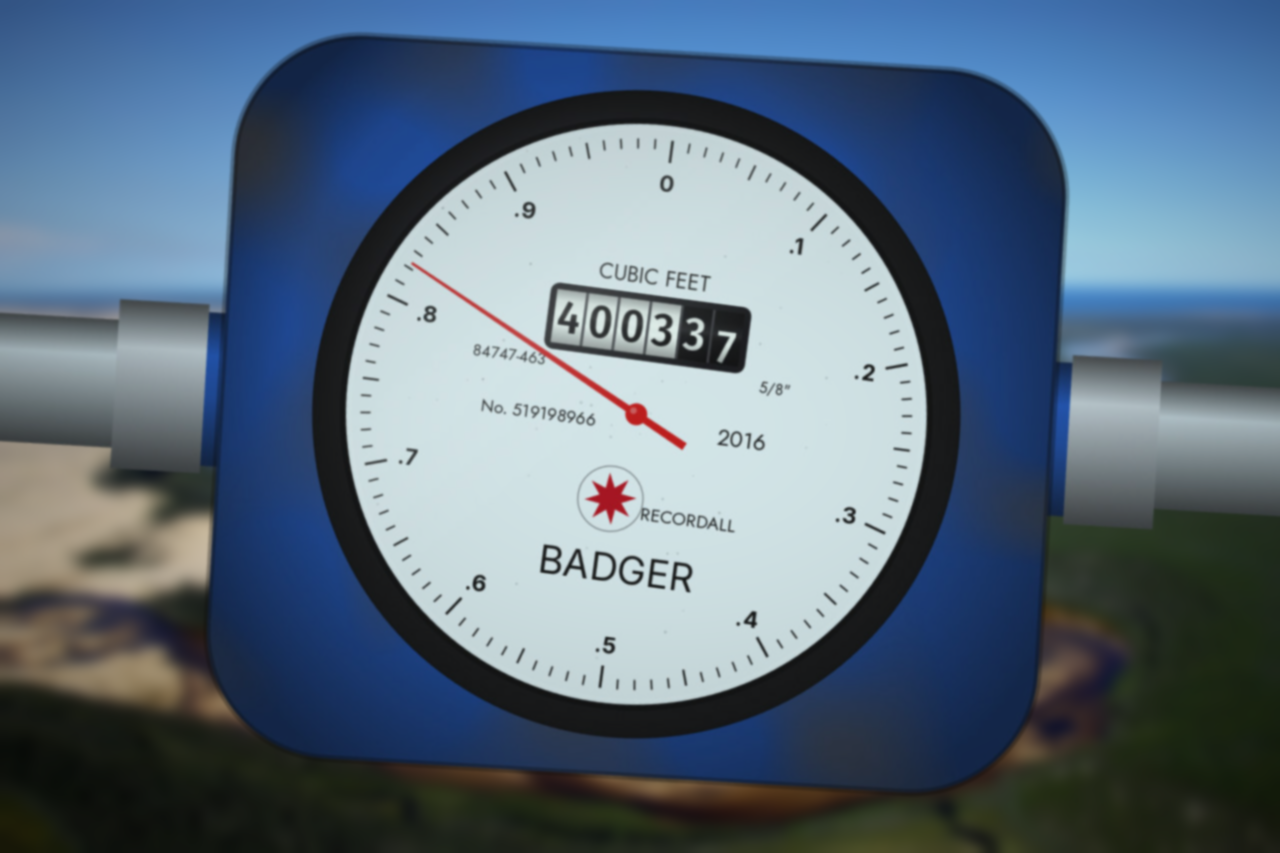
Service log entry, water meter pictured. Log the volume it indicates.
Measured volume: 400336.82 ft³
